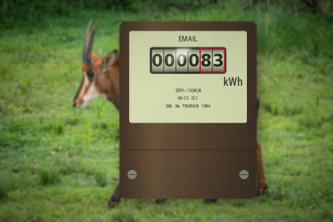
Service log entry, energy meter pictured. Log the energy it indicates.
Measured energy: 0.83 kWh
